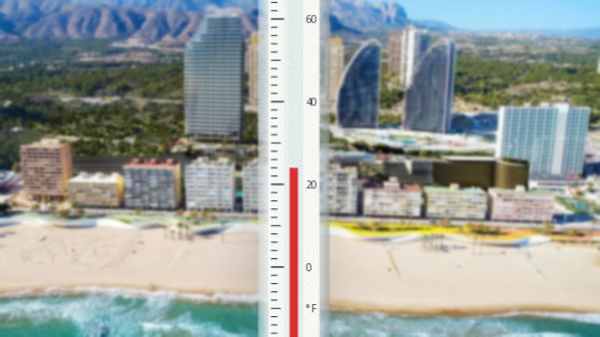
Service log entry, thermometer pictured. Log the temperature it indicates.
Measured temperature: 24 °F
